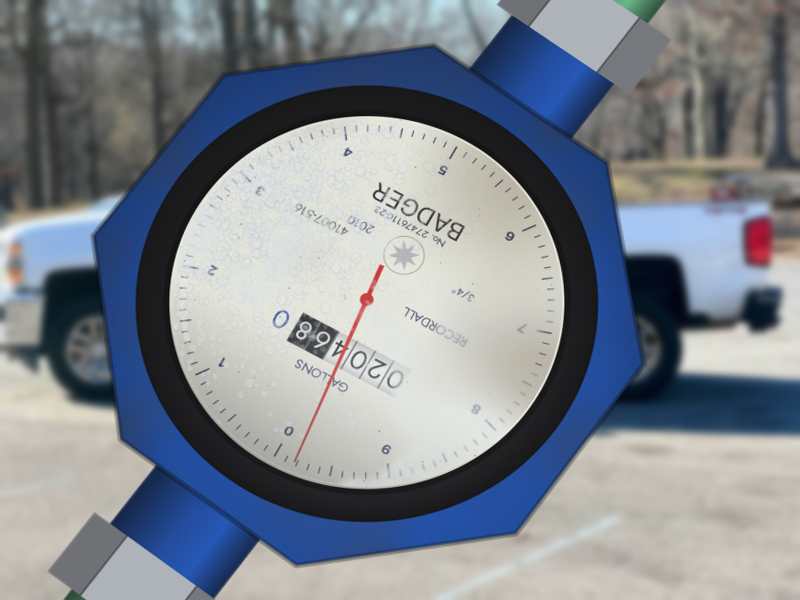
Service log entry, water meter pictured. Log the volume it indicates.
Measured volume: 204679.8 gal
